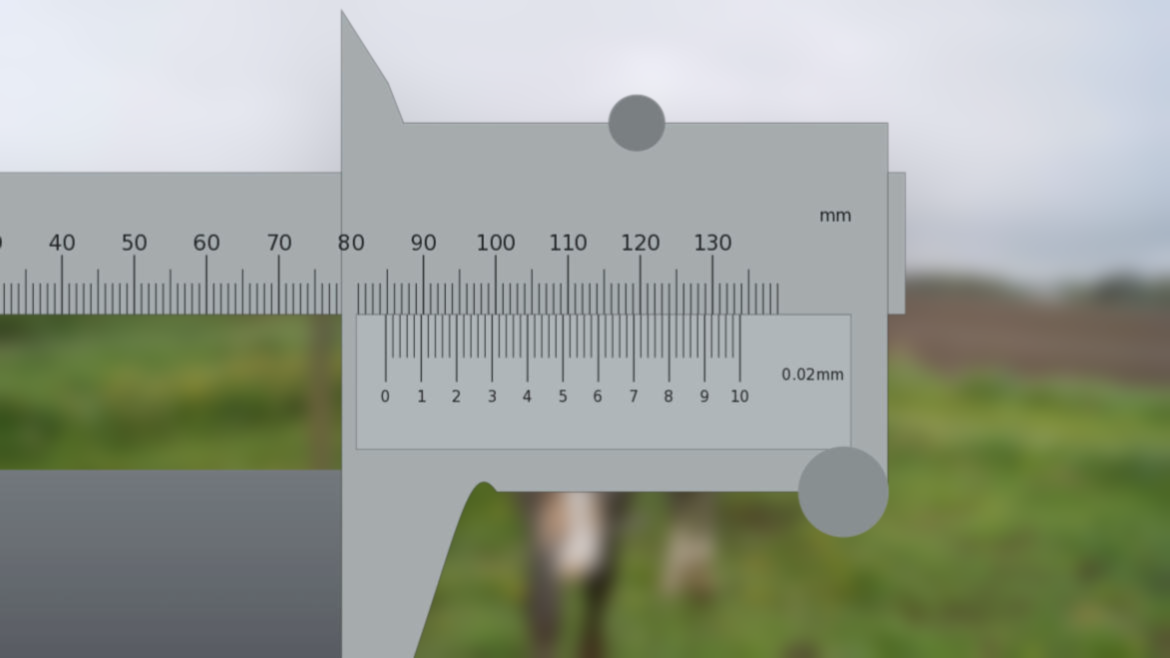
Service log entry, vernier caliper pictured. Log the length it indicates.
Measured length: 84.8 mm
